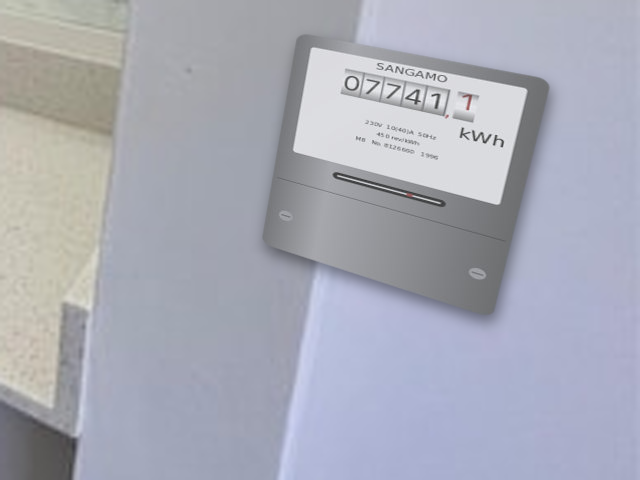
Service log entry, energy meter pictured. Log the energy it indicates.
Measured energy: 7741.1 kWh
